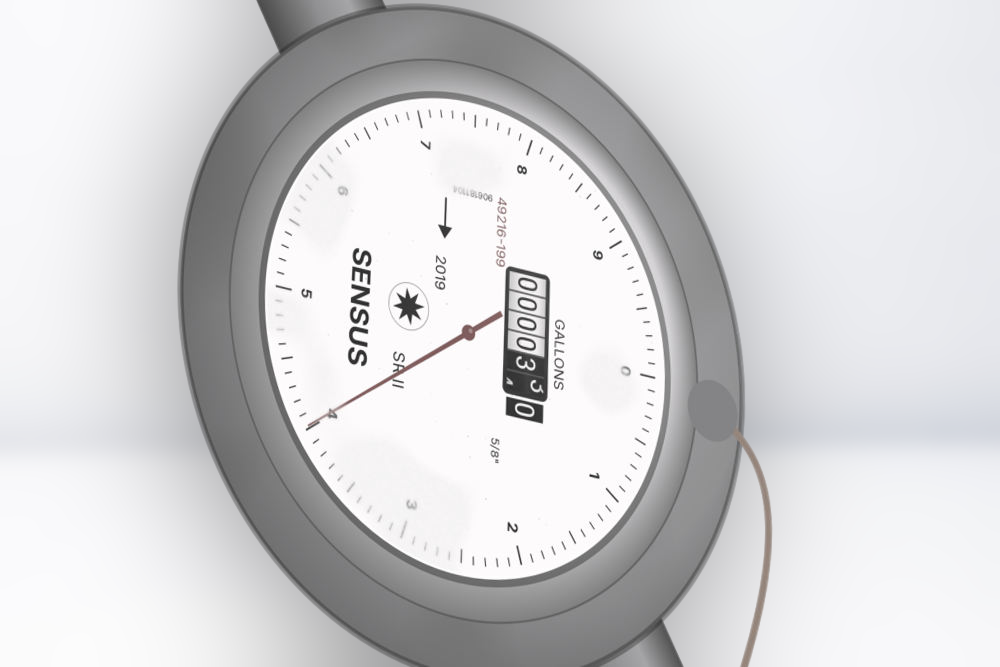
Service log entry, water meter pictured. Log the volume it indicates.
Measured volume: 334.0 gal
